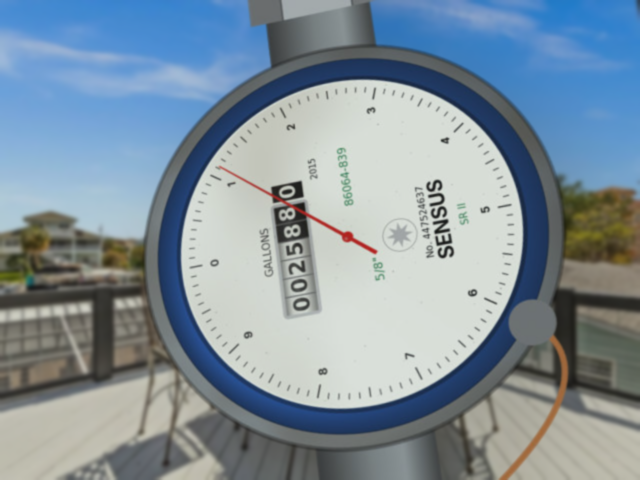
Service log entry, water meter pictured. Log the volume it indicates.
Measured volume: 25881.1 gal
